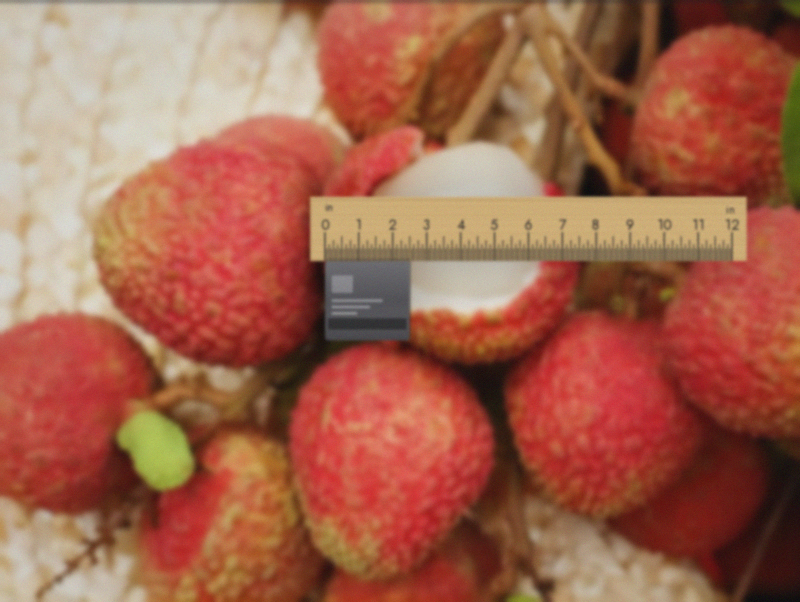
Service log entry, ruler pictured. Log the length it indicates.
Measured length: 2.5 in
